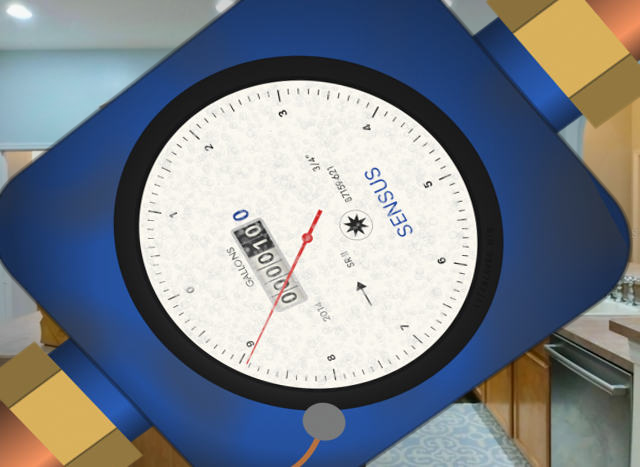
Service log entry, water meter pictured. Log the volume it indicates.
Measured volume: 98.9 gal
